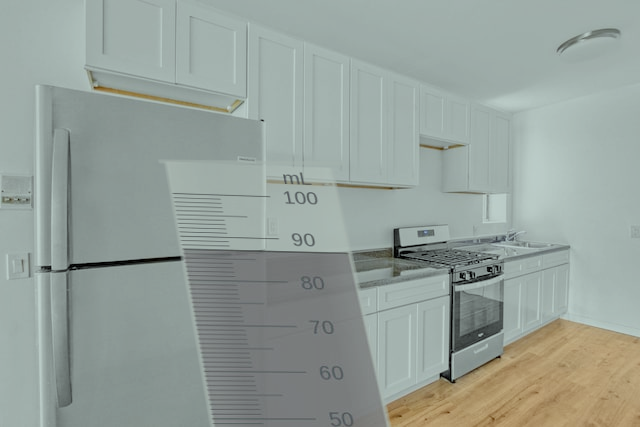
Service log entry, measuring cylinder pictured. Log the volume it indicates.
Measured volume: 87 mL
